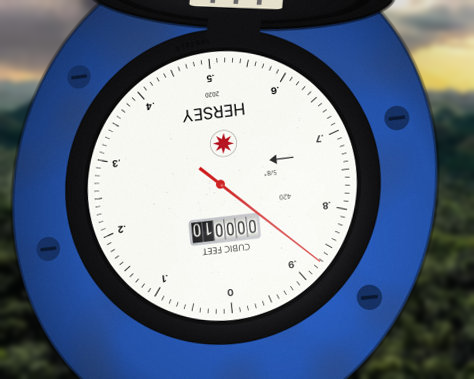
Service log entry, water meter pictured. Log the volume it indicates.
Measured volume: 9.87 ft³
